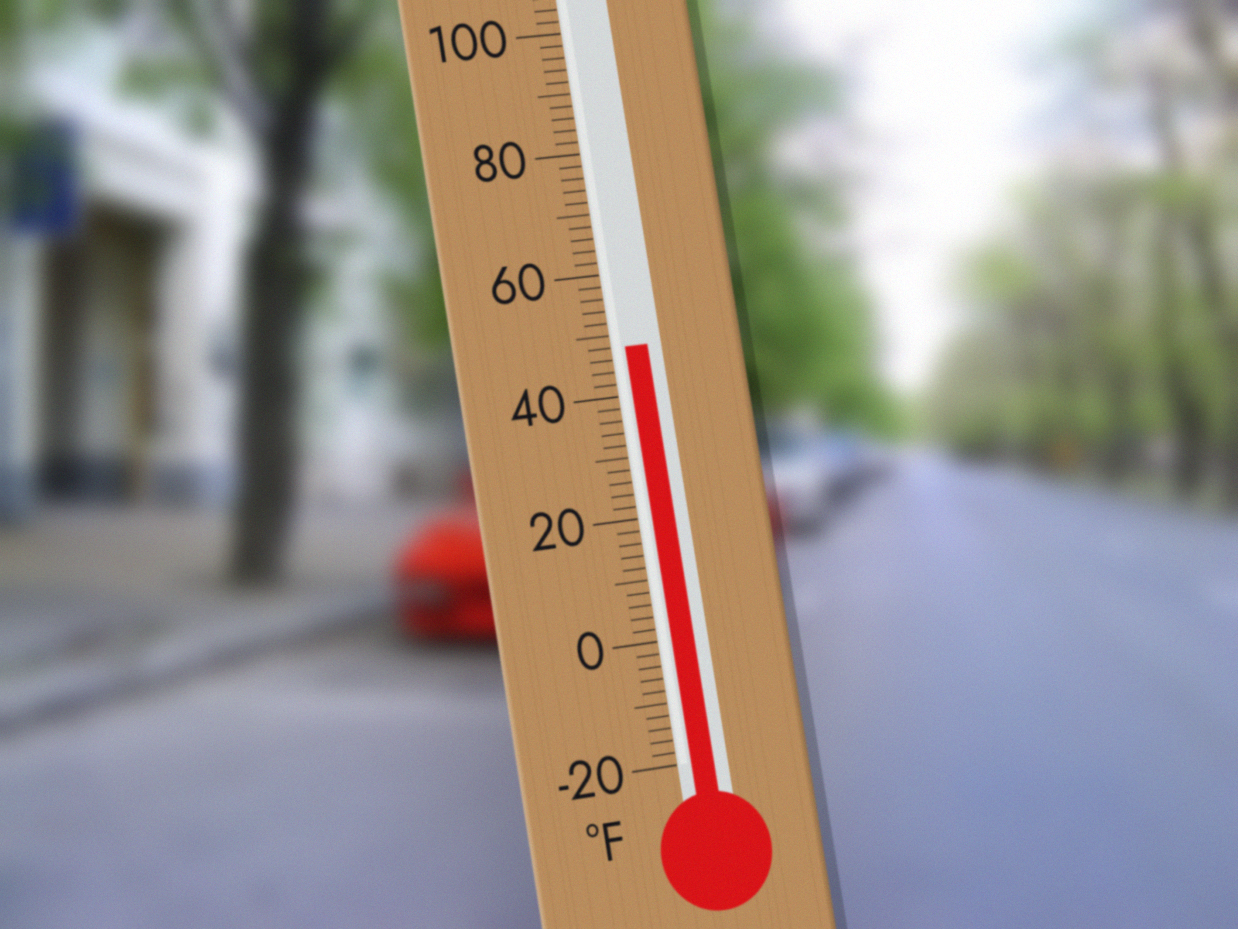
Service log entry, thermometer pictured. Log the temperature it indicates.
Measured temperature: 48 °F
